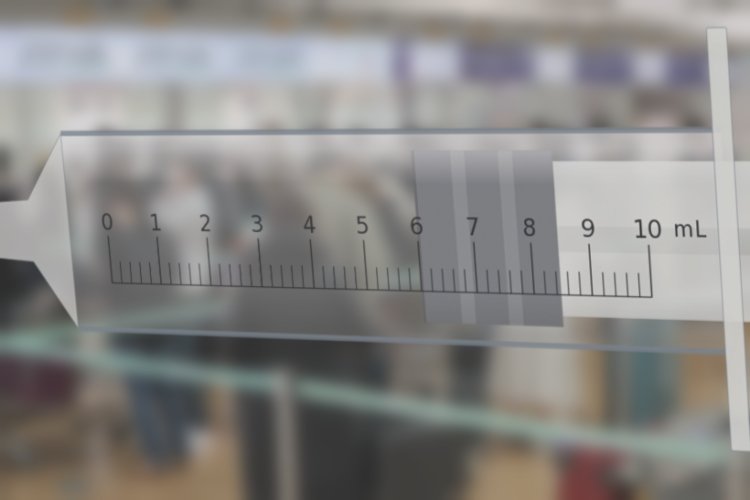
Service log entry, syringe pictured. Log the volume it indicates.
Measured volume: 6 mL
